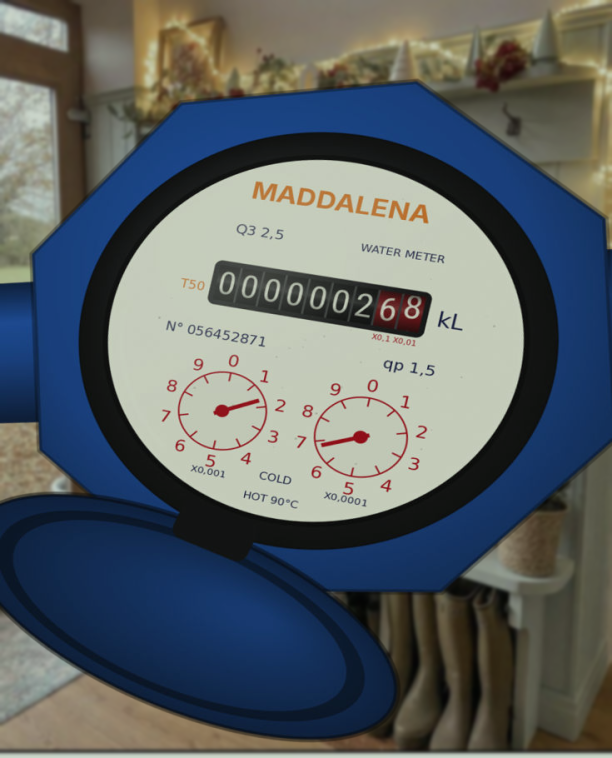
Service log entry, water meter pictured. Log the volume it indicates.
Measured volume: 2.6816 kL
